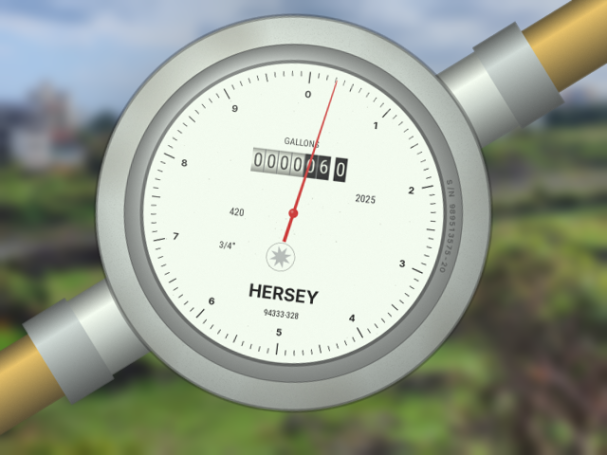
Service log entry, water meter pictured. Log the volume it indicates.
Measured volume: 60.3 gal
